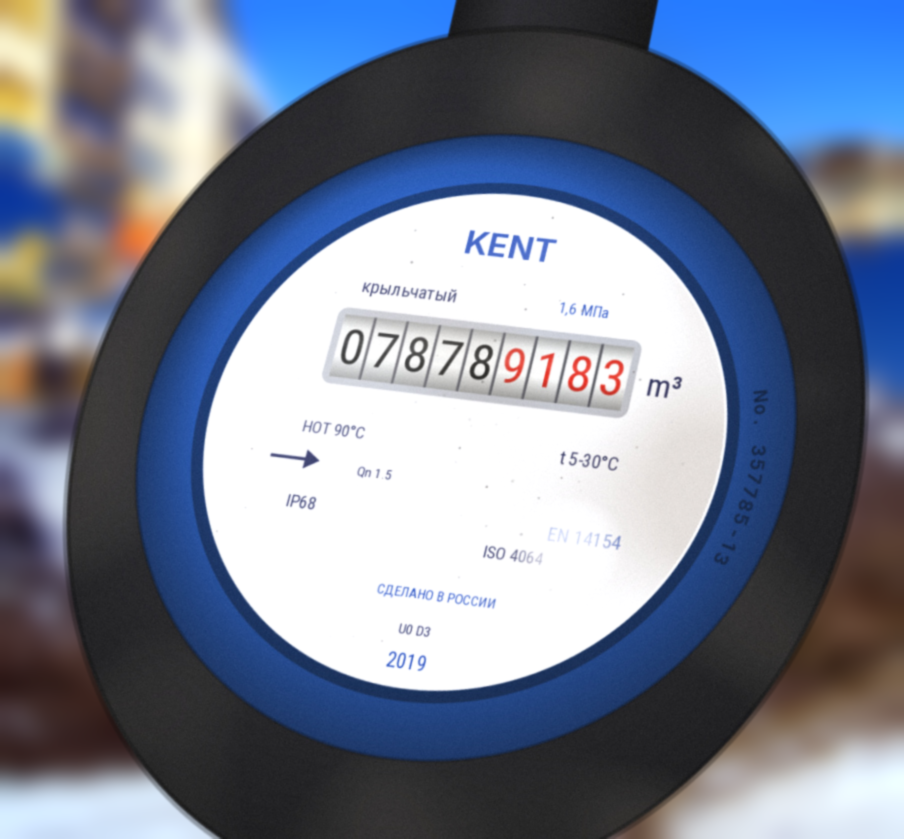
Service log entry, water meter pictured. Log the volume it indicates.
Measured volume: 7878.9183 m³
